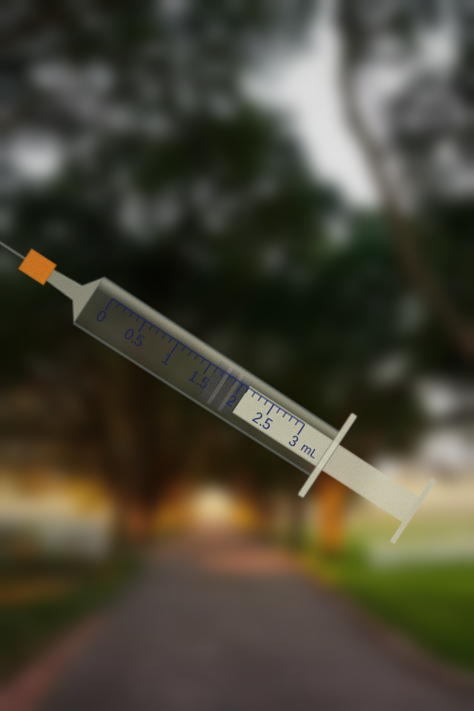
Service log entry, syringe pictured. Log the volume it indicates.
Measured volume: 1.6 mL
